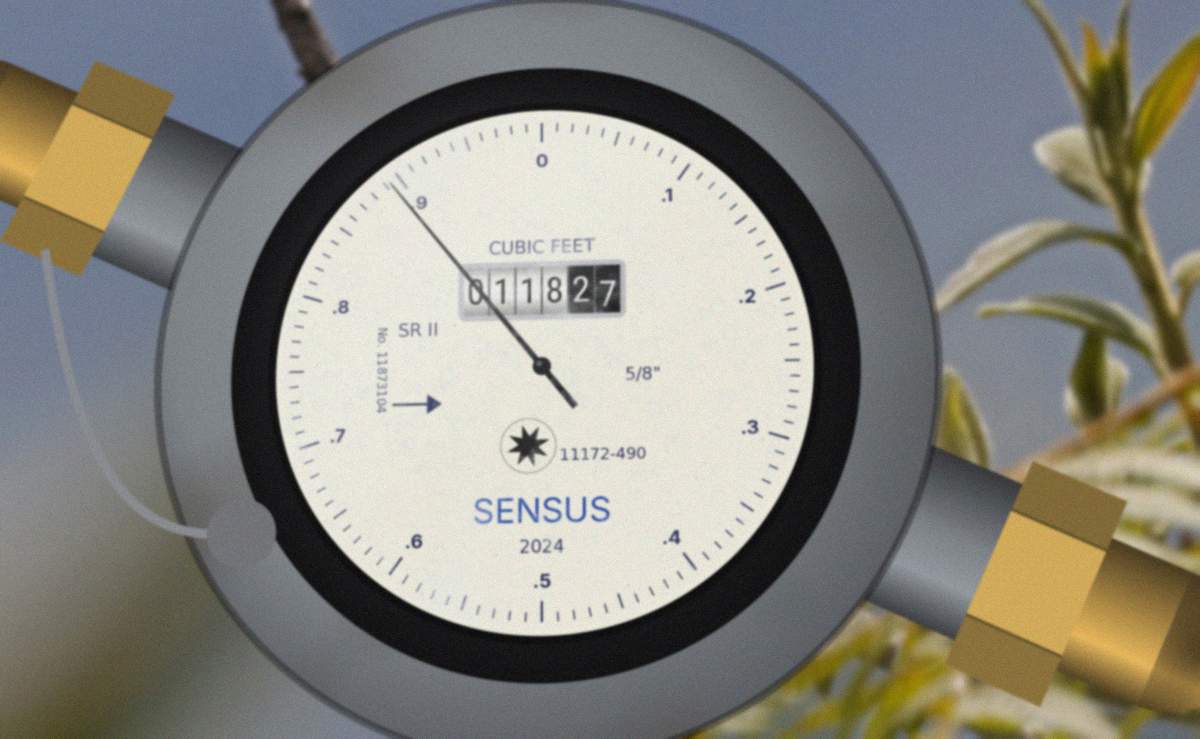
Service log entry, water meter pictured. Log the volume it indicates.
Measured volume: 11826.89 ft³
